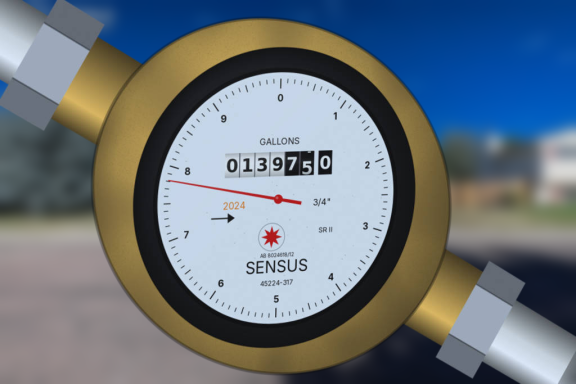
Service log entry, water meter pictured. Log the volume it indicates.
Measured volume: 139747.8 gal
